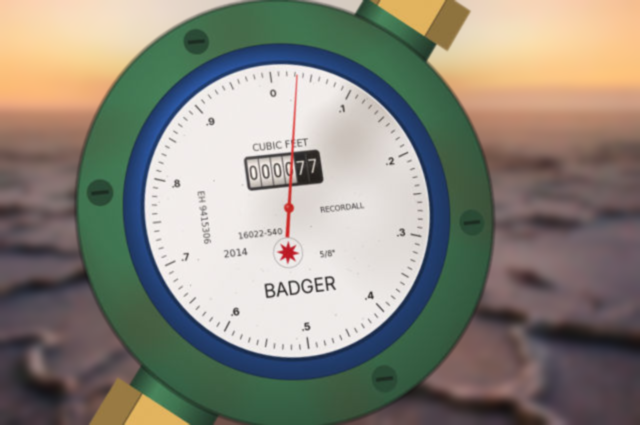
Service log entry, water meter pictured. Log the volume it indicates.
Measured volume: 77.03 ft³
